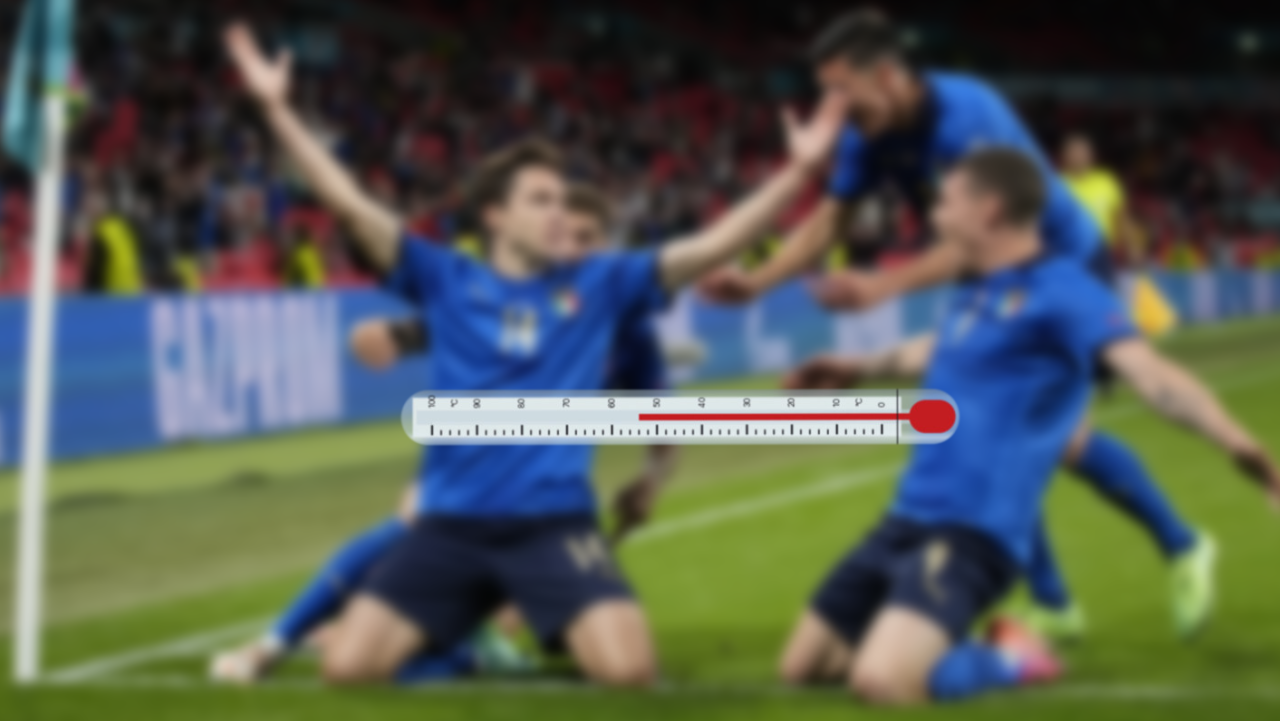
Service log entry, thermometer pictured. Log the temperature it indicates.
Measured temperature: 54 °C
